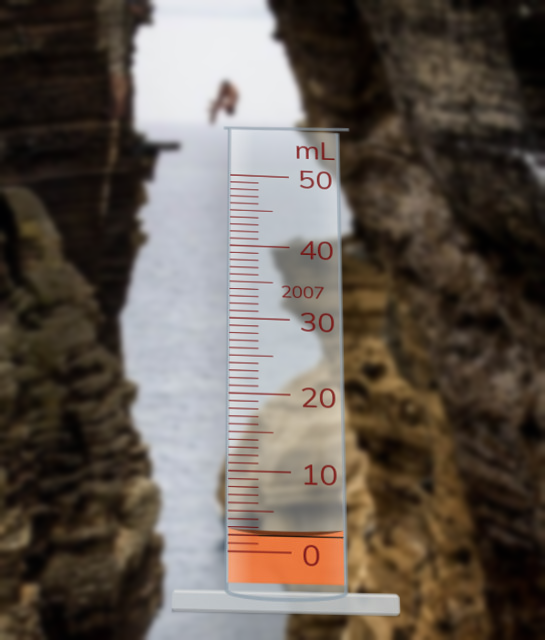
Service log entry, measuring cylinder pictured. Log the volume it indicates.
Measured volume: 2 mL
